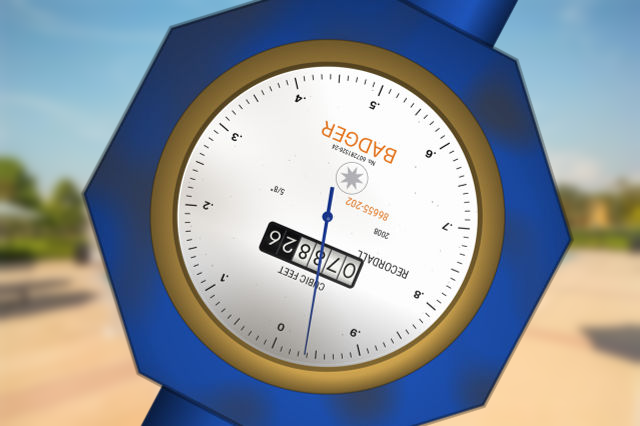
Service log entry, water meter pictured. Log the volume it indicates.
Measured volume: 78825.96 ft³
